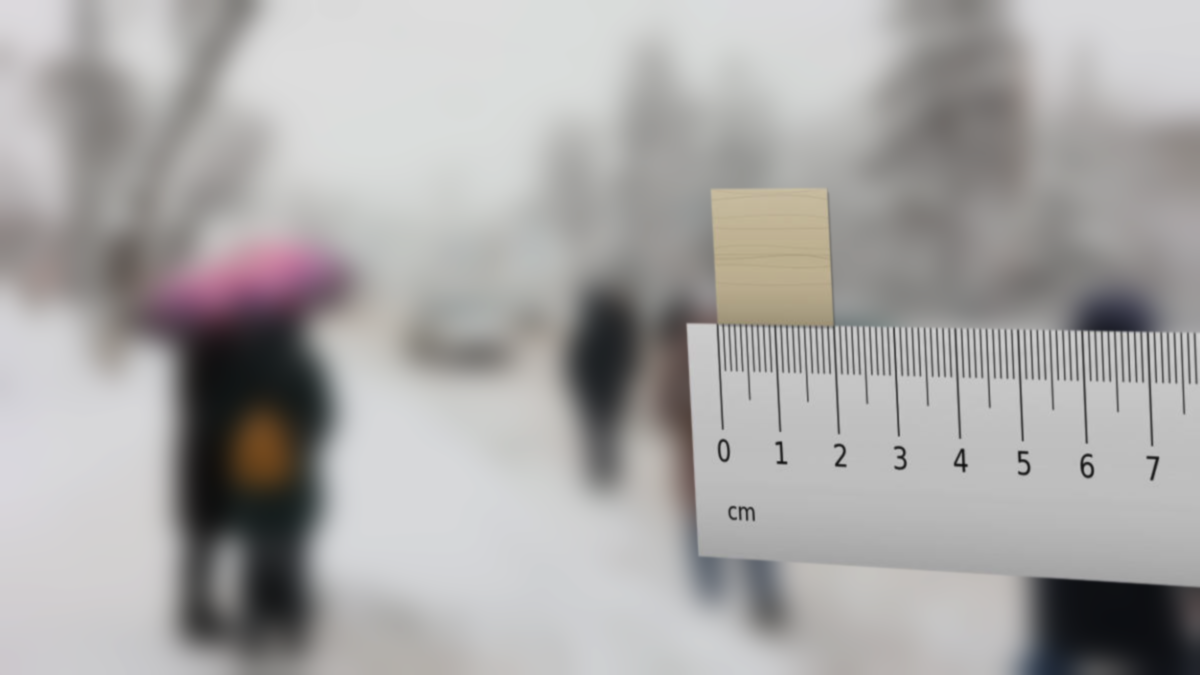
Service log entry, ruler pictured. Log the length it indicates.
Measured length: 2 cm
